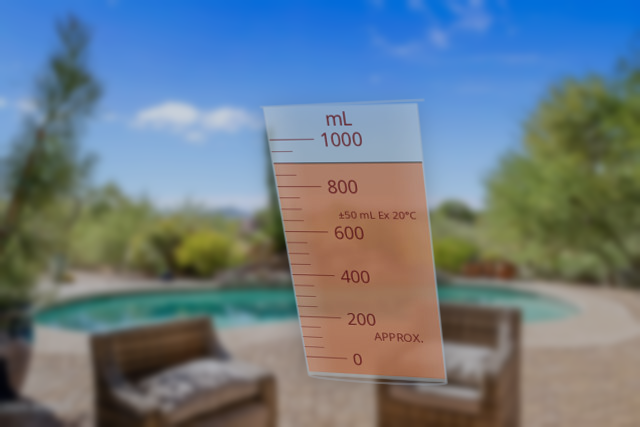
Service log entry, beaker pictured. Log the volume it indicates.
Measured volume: 900 mL
